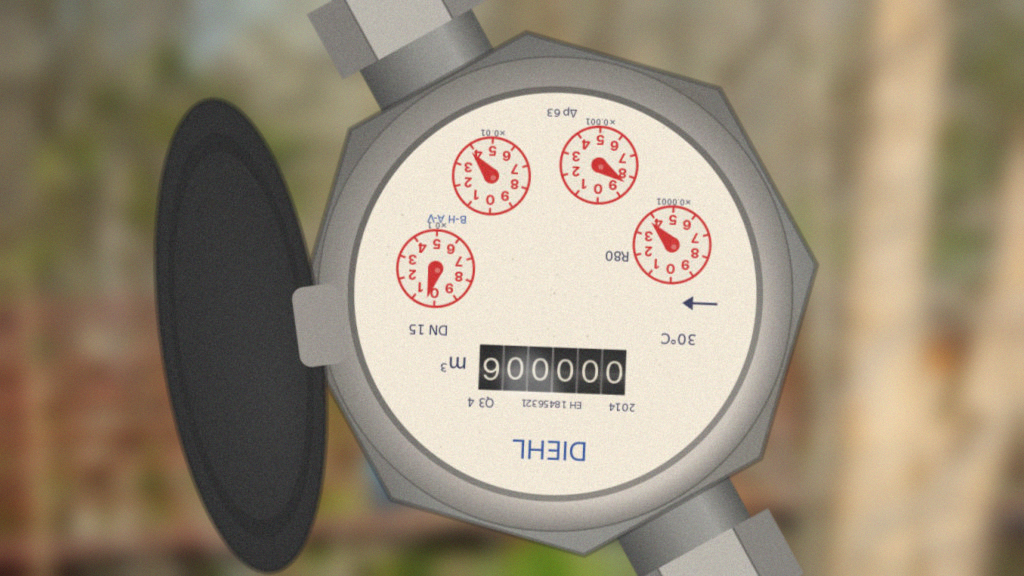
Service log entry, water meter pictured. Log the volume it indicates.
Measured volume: 6.0383 m³
